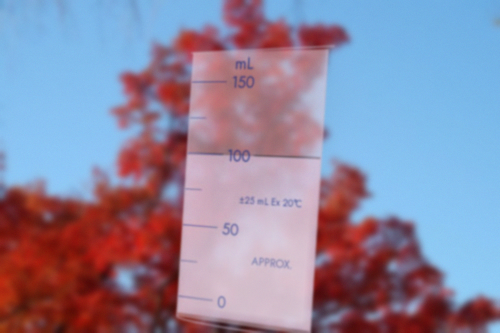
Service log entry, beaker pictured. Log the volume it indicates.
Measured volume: 100 mL
